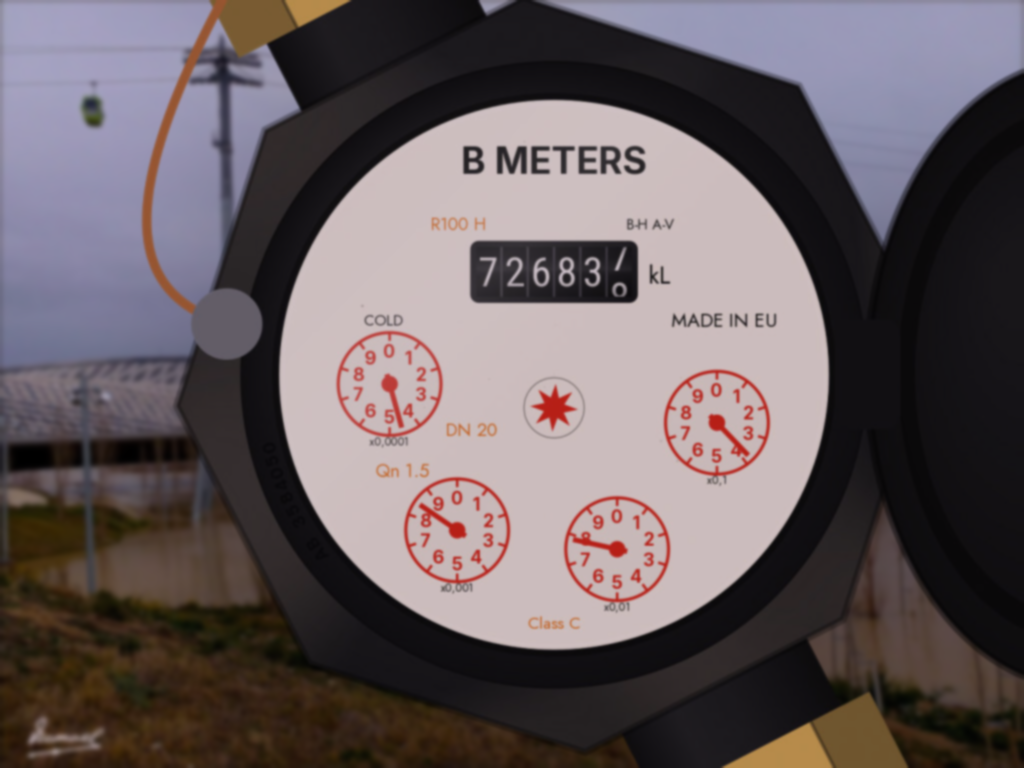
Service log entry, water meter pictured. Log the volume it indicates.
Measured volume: 726837.3784 kL
